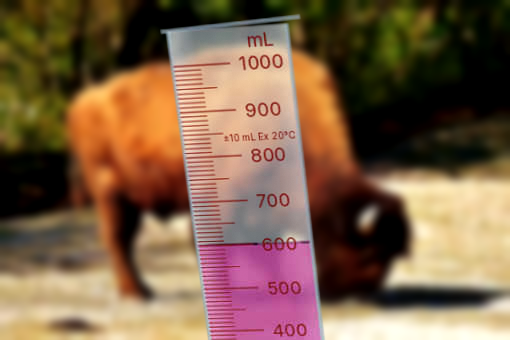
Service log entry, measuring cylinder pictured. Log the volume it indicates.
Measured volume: 600 mL
